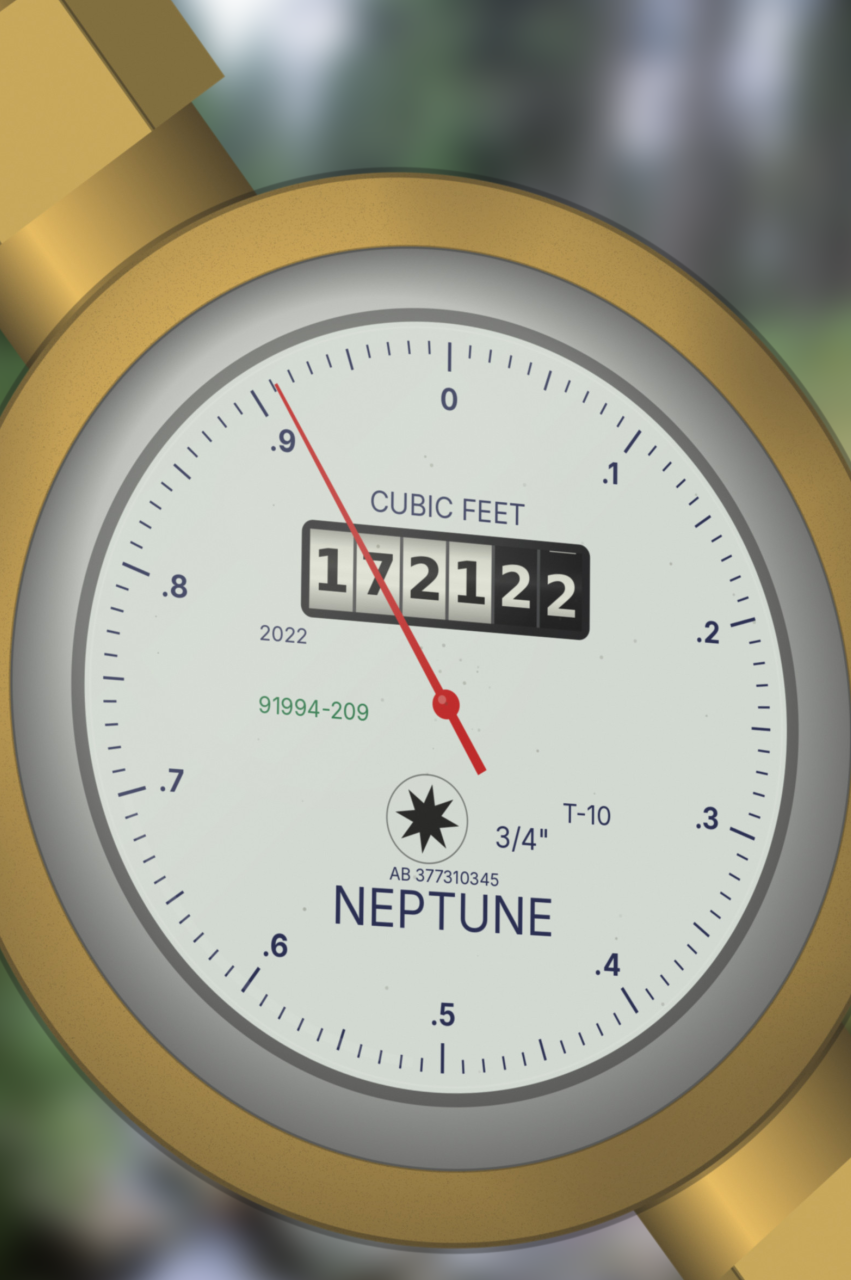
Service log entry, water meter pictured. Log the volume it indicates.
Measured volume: 172121.91 ft³
